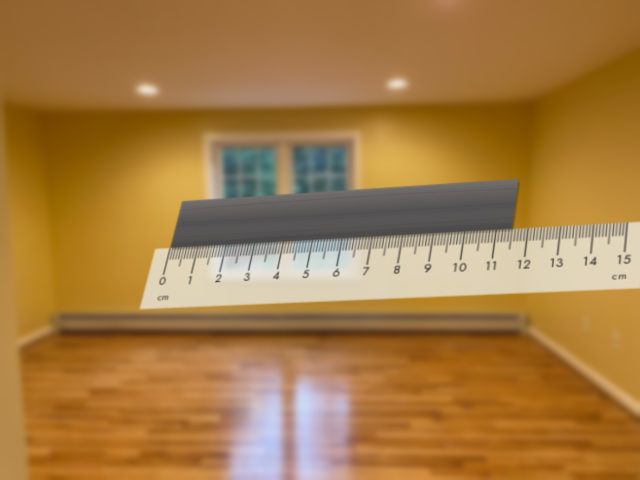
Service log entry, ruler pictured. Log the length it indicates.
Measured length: 11.5 cm
